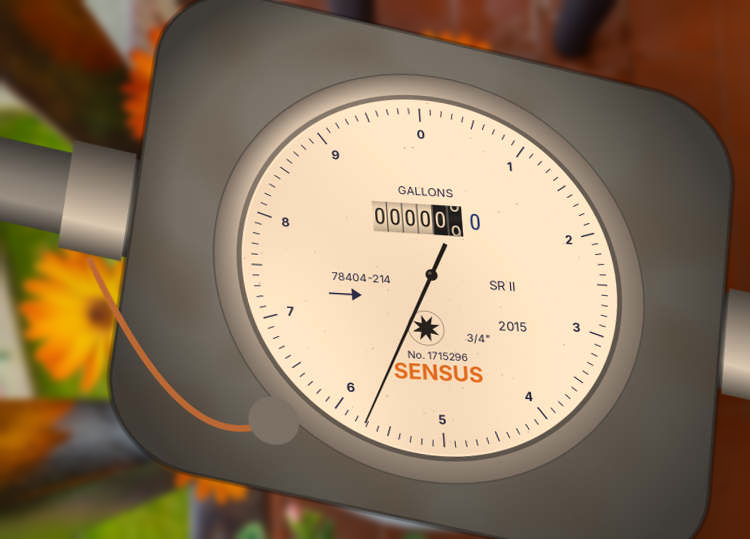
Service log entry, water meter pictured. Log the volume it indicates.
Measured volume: 85.7 gal
